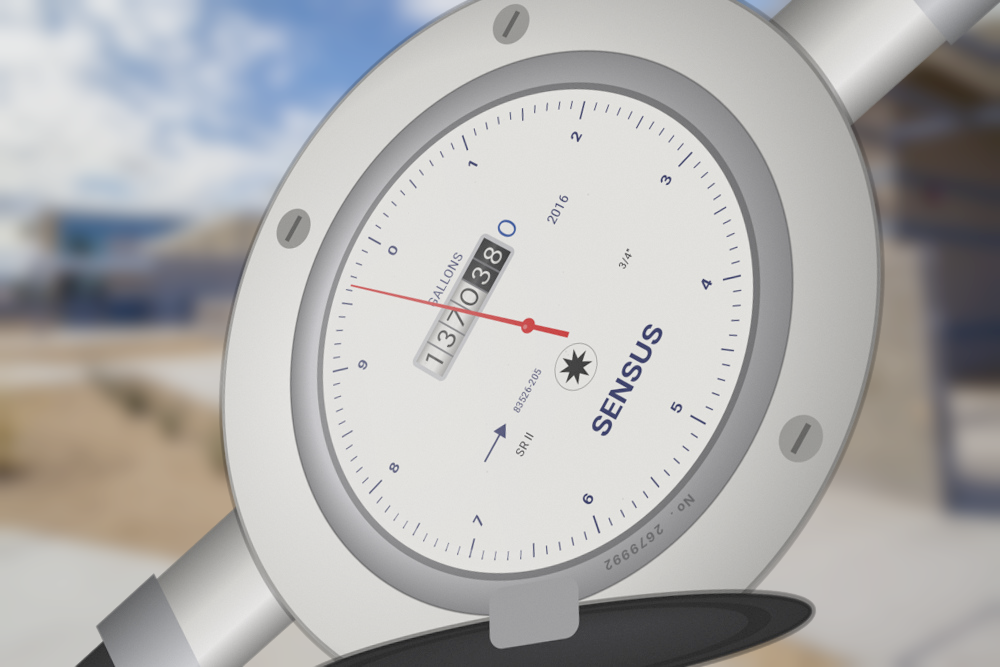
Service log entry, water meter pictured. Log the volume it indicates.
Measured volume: 1370379.6 gal
